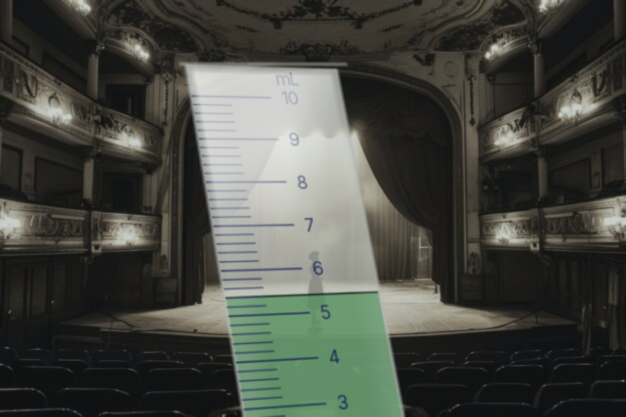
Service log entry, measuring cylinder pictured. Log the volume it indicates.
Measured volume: 5.4 mL
